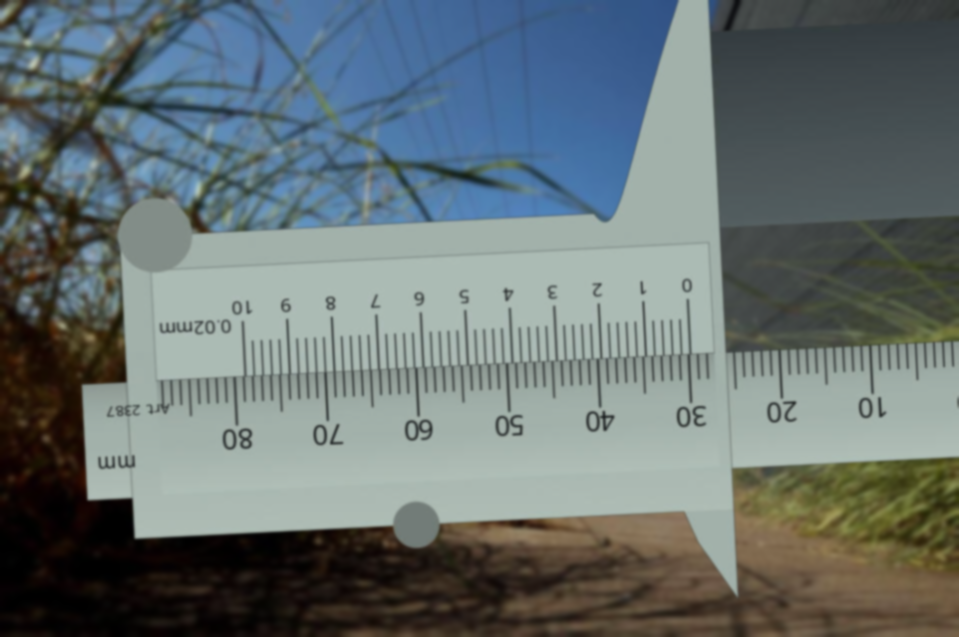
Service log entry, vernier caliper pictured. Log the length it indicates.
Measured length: 29.8 mm
